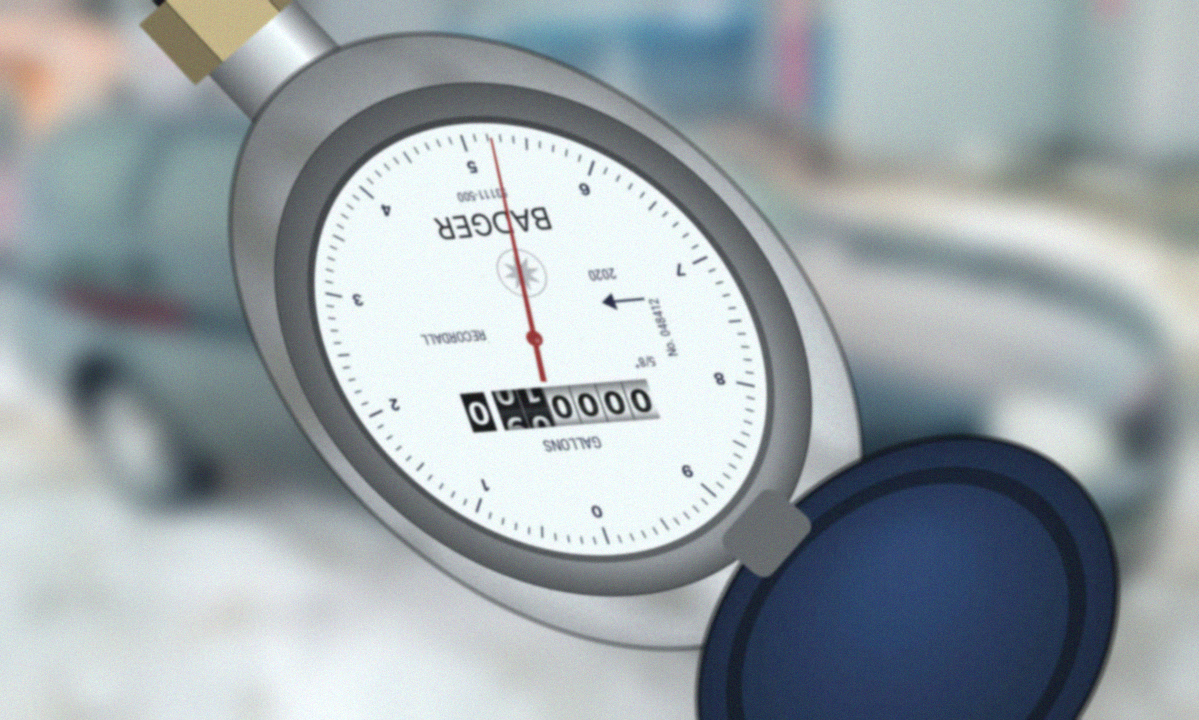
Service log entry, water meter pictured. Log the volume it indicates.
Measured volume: 95.2 gal
